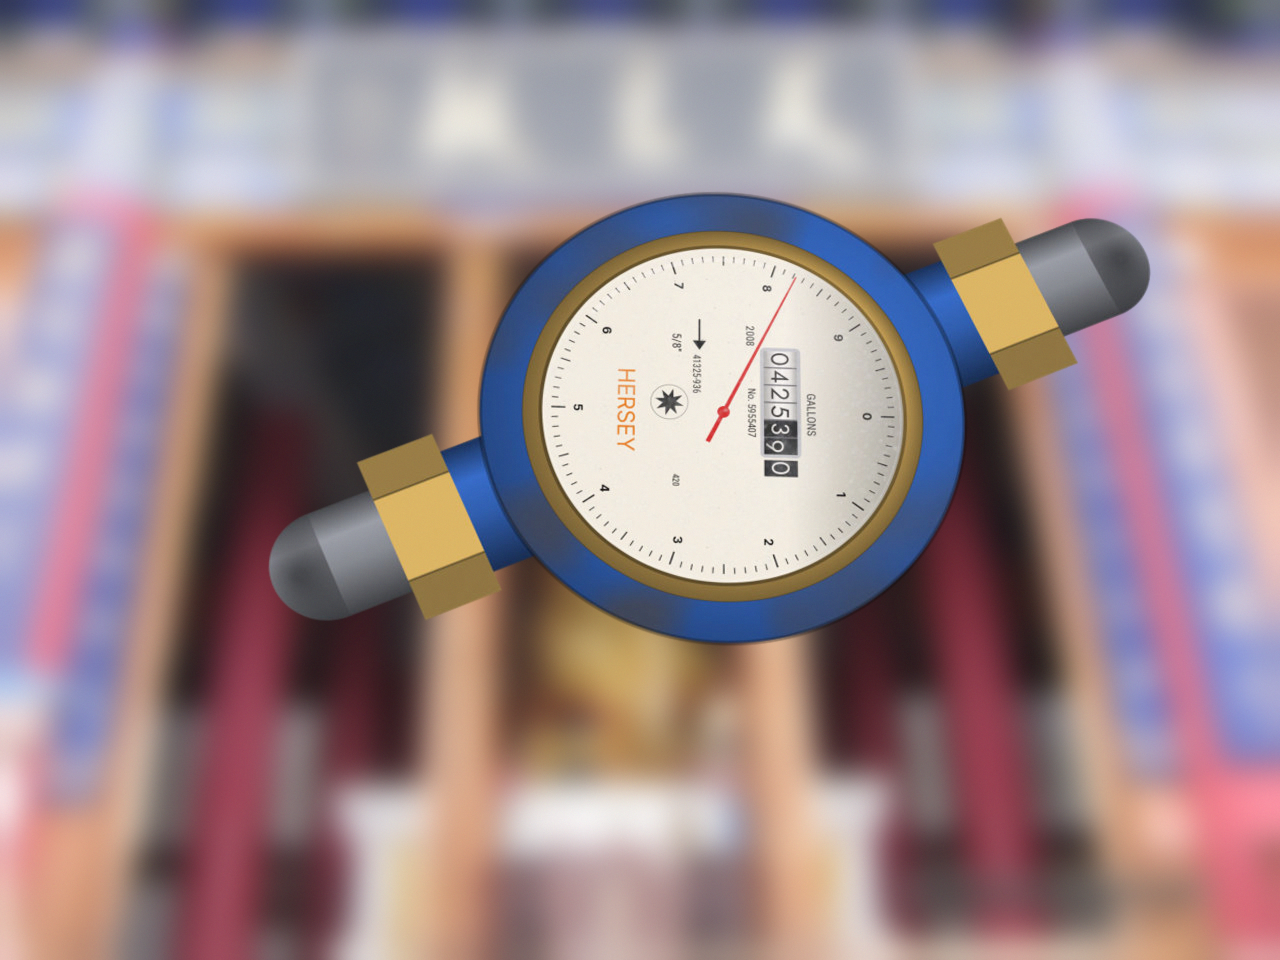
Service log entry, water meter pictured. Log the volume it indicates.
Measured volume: 425388.2 gal
